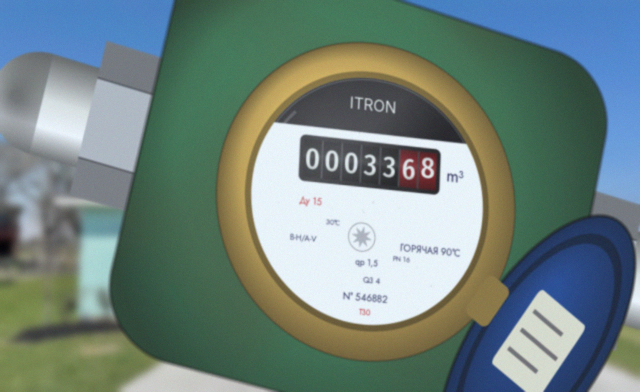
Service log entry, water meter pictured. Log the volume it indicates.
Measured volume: 33.68 m³
